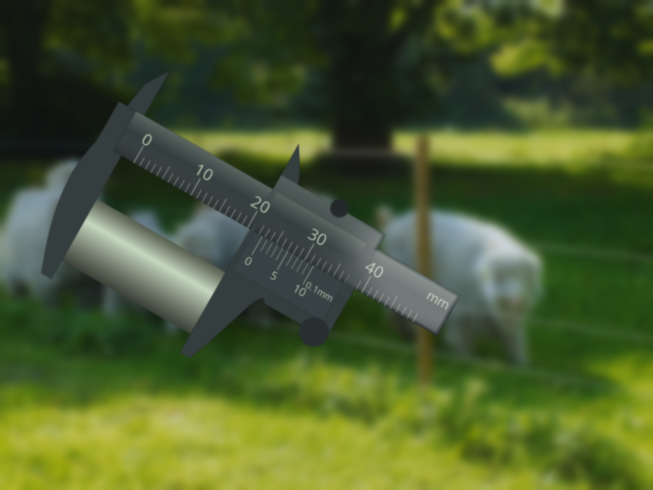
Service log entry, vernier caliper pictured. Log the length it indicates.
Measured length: 22.6 mm
